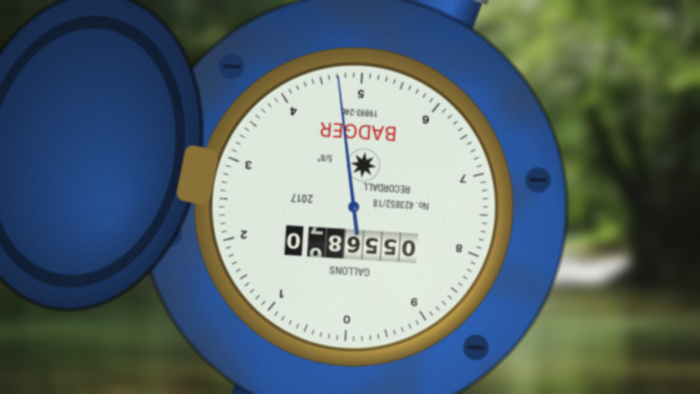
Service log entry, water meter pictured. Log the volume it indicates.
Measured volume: 556864.7 gal
